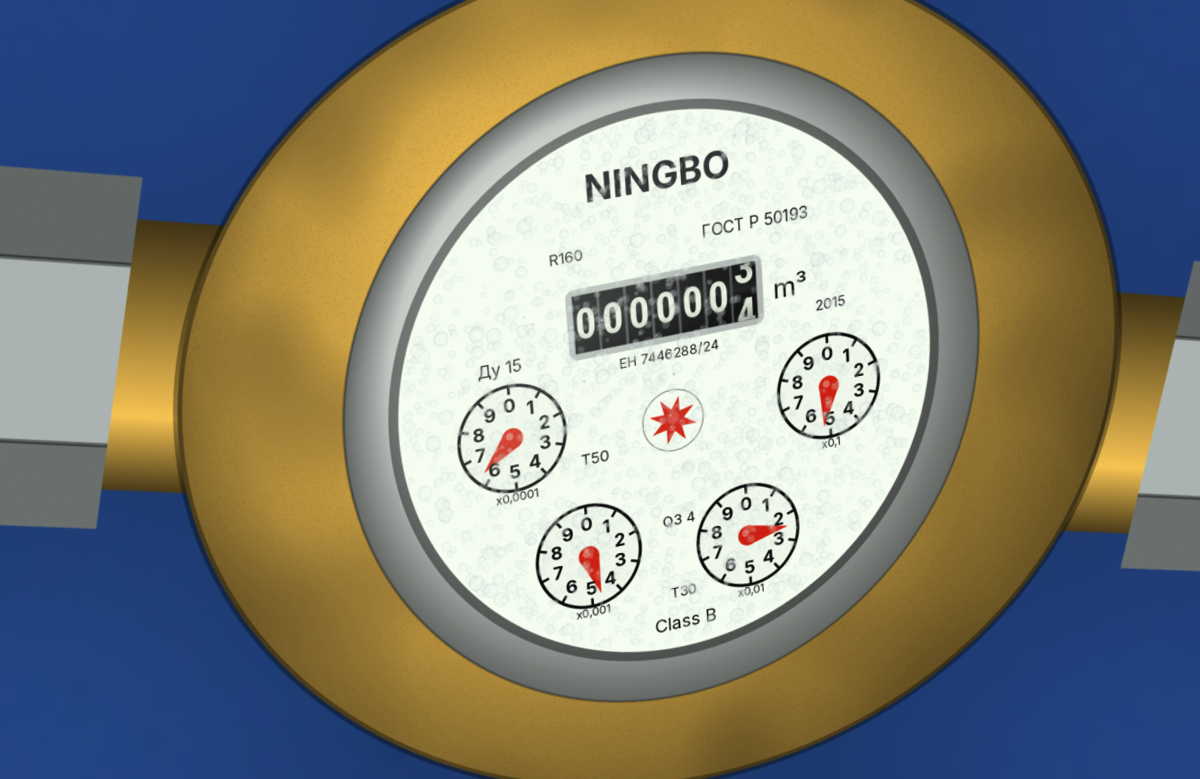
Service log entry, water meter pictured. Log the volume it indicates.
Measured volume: 3.5246 m³
